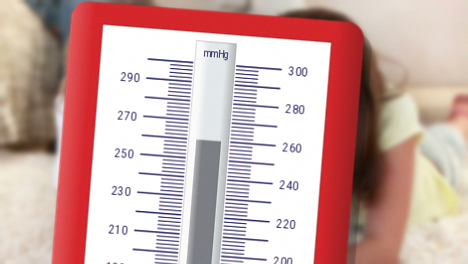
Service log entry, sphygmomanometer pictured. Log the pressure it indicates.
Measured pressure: 260 mmHg
